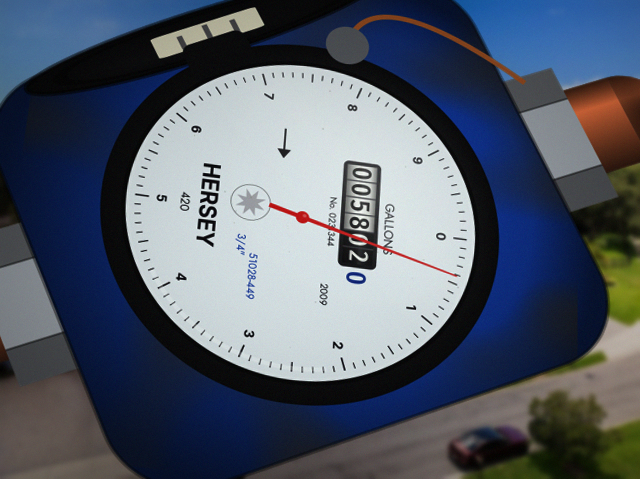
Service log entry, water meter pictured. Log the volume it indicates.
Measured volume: 58020.4 gal
